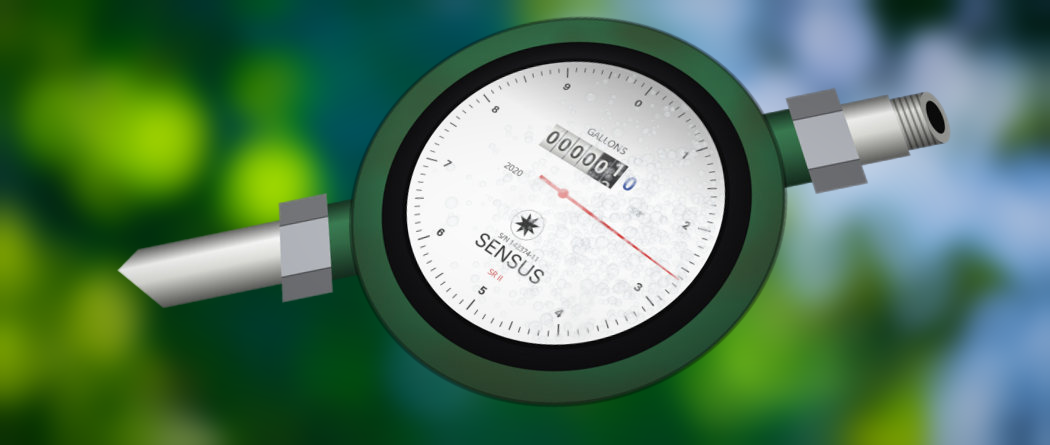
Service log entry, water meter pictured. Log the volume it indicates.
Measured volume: 12.6 gal
